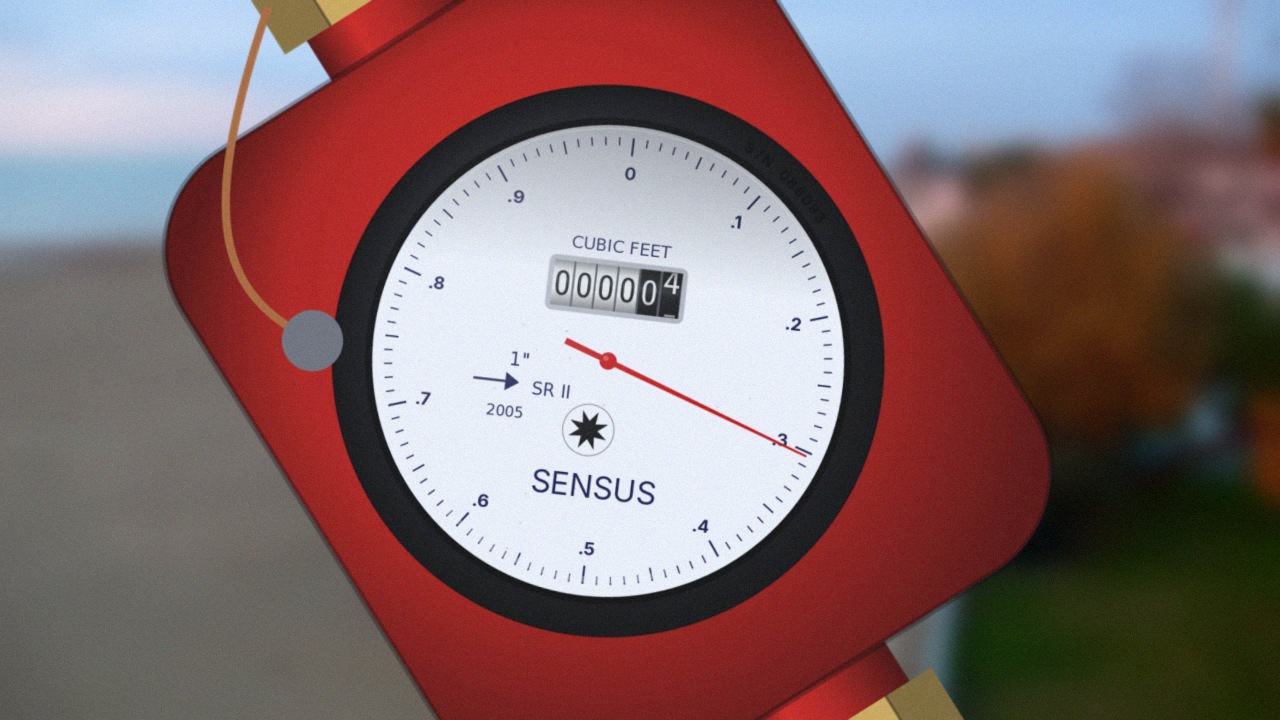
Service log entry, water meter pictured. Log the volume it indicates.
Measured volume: 4.30 ft³
